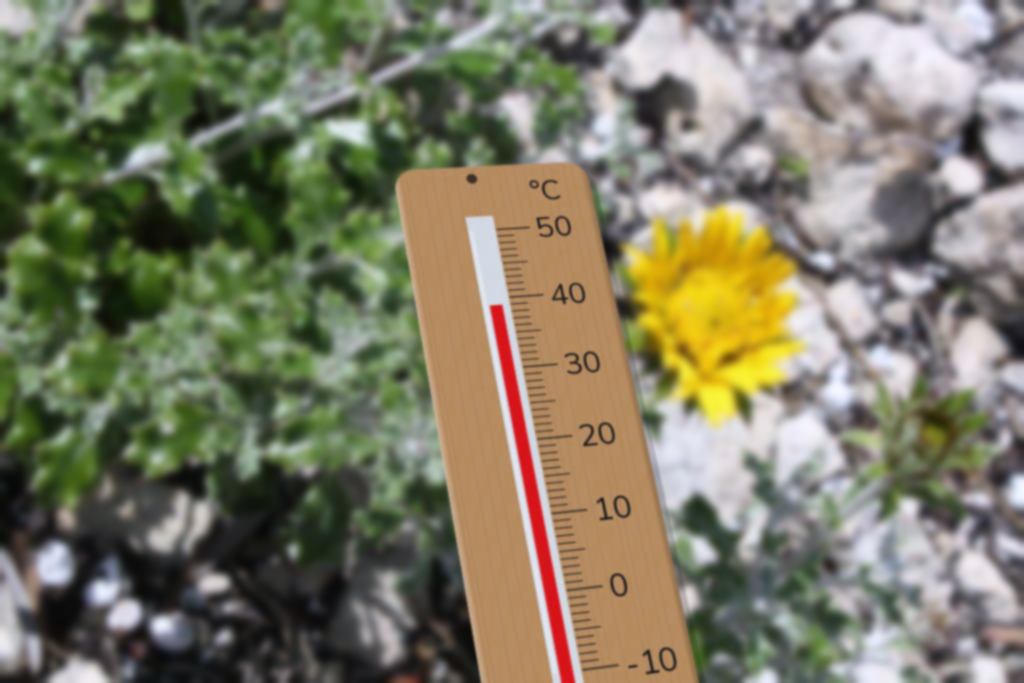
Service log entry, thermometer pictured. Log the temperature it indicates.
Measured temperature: 39 °C
